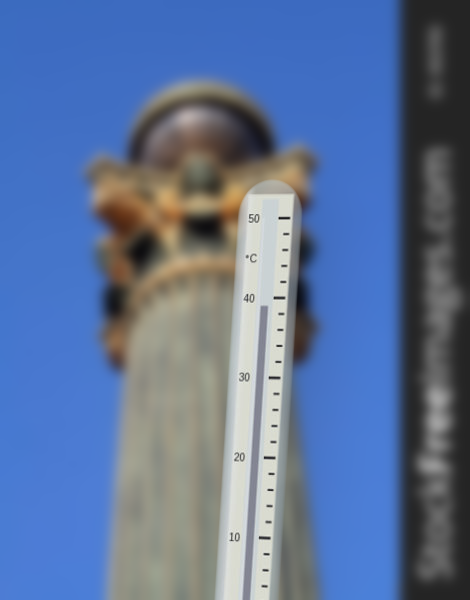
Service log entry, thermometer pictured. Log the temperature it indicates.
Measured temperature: 39 °C
